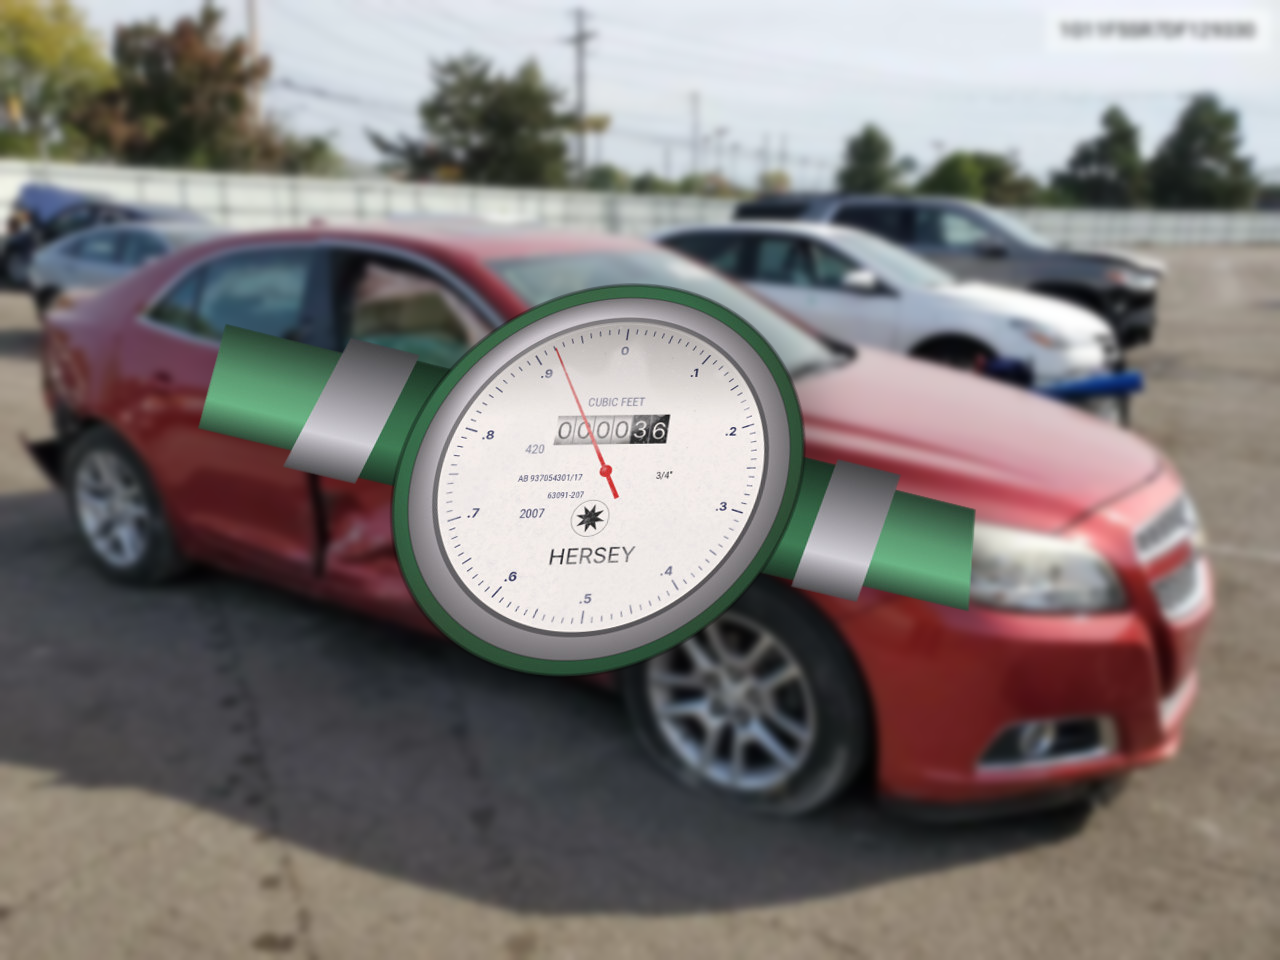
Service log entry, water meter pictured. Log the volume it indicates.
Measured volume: 35.92 ft³
